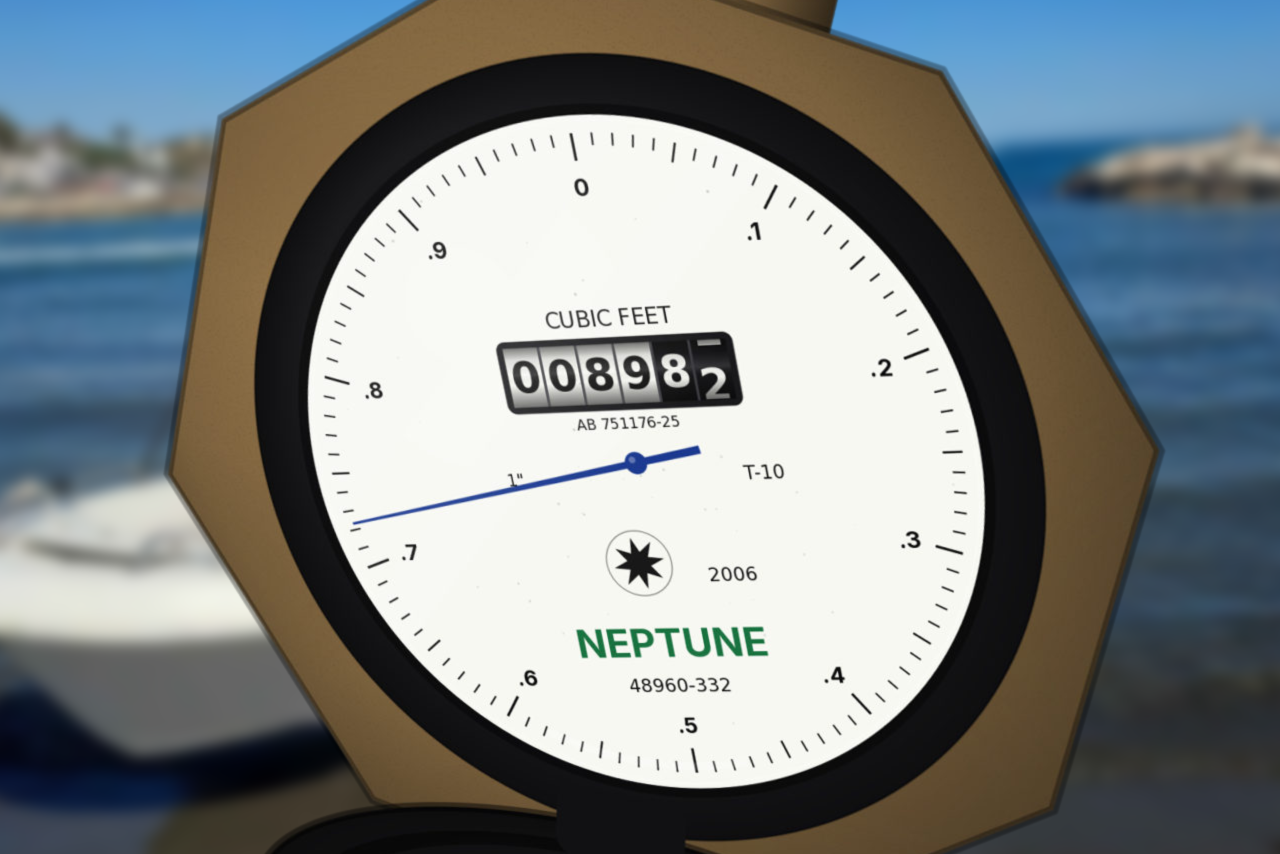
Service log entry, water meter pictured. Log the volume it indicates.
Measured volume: 8981.72 ft³
